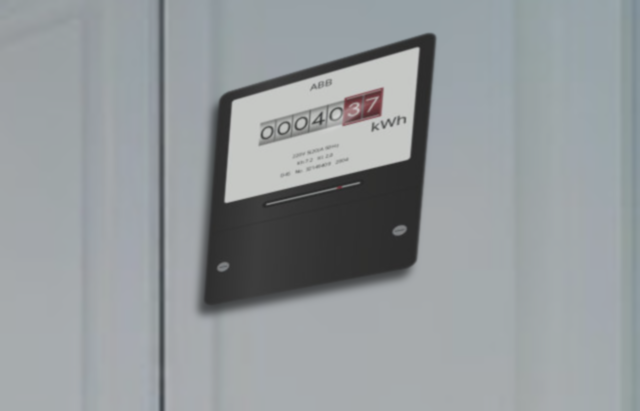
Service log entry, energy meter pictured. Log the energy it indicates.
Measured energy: 40.37 kWh
